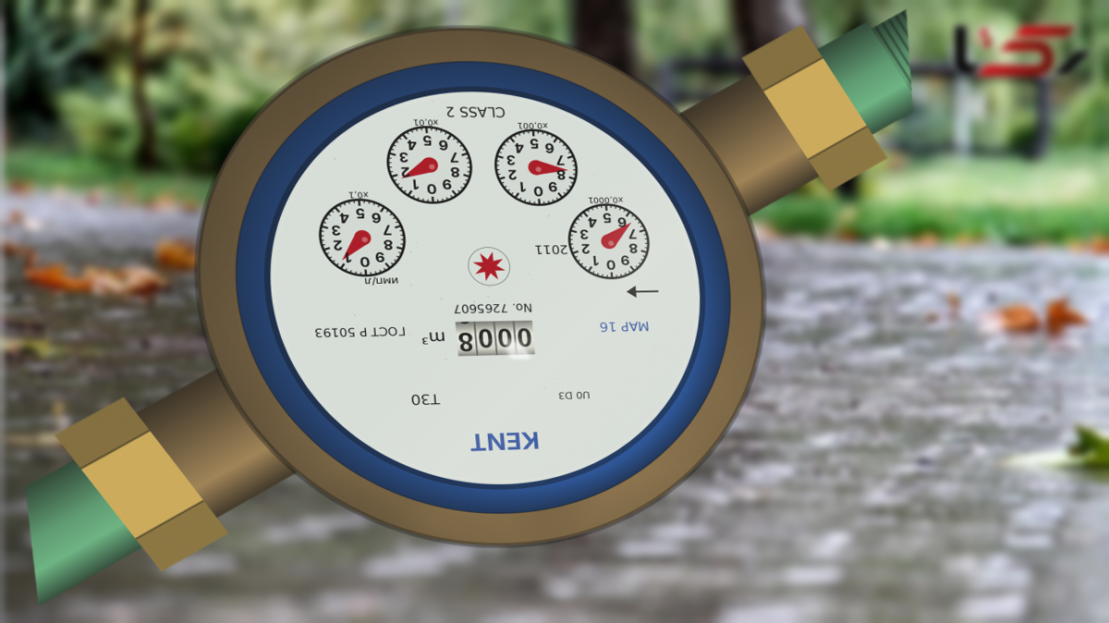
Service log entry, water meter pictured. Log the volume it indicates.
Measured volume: 8.1176 m³
